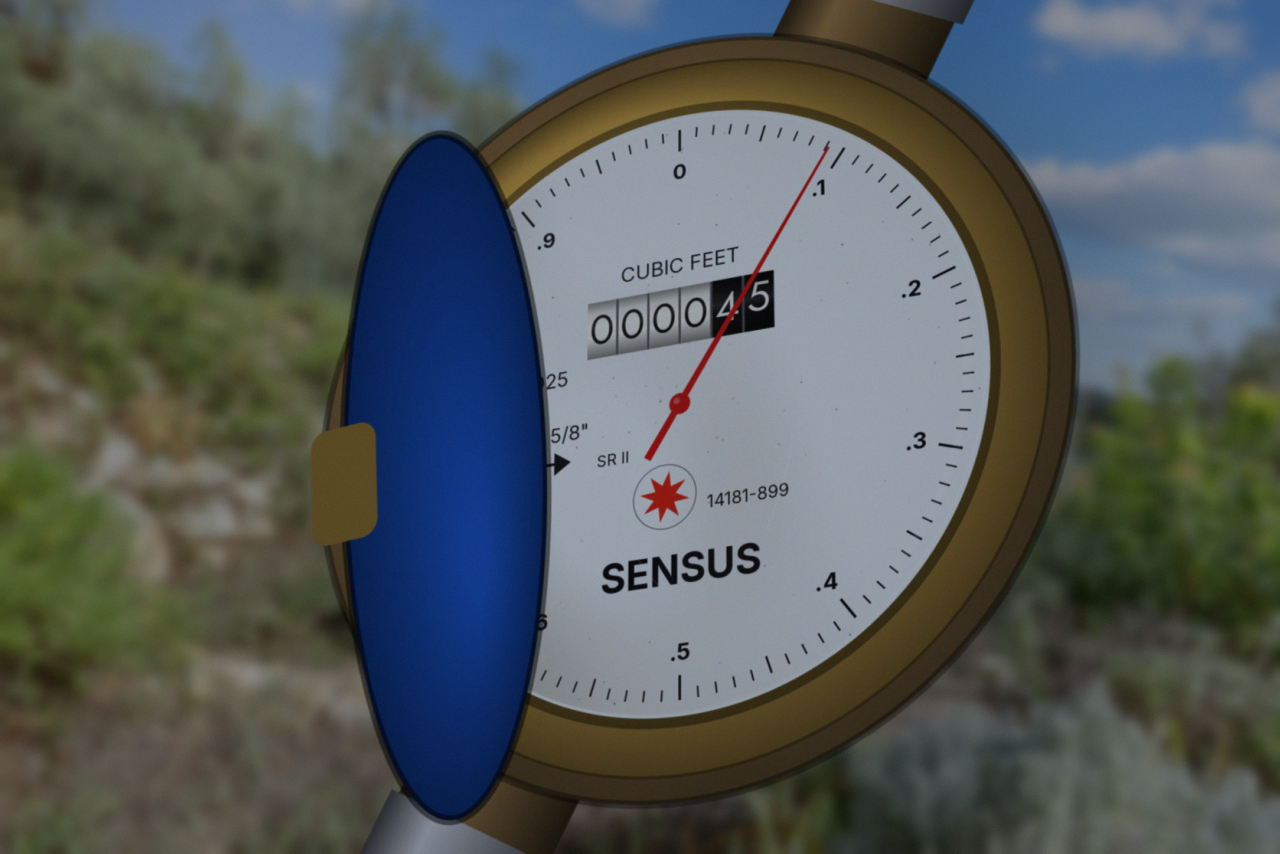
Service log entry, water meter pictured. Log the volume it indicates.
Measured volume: 45.09 ft³
